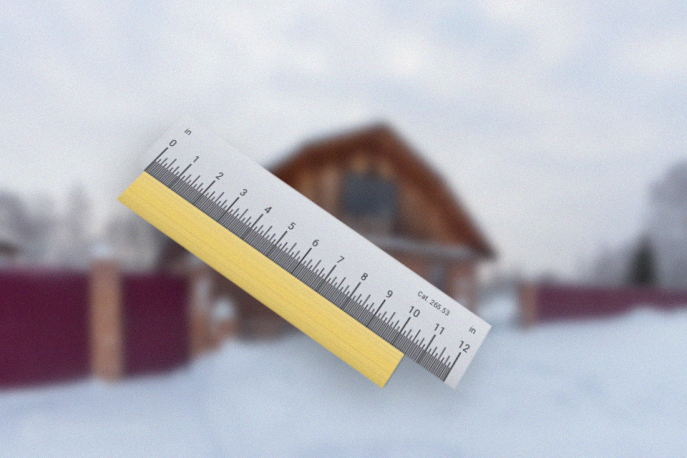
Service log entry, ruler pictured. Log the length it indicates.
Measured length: 10.5 in
